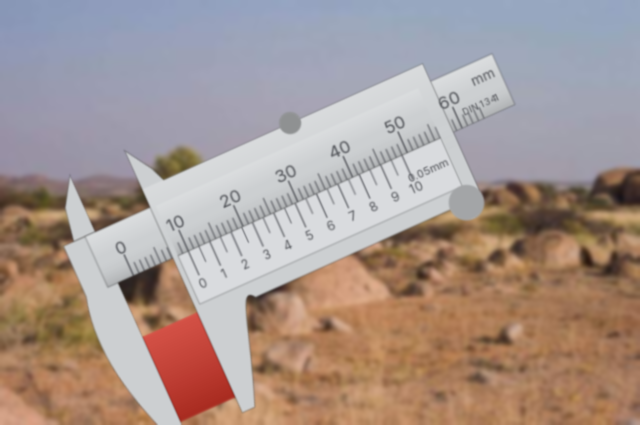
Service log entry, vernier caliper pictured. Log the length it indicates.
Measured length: 10.0 mm
